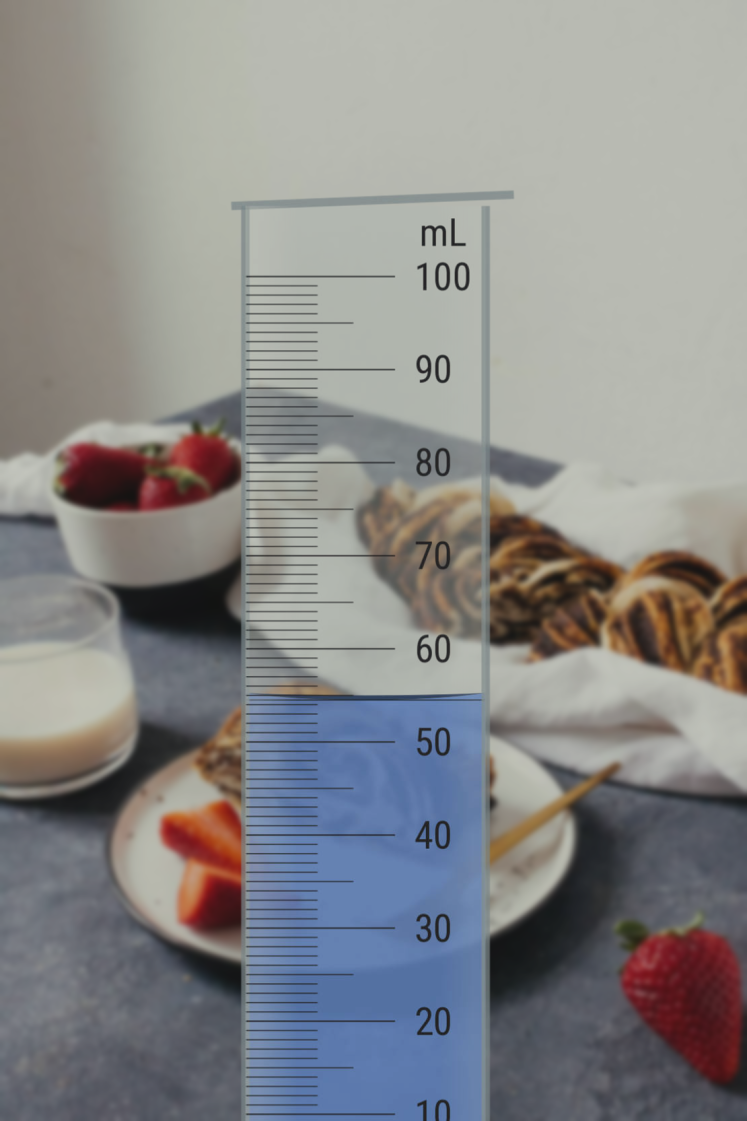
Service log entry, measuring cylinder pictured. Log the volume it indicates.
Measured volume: 54.5 mL
